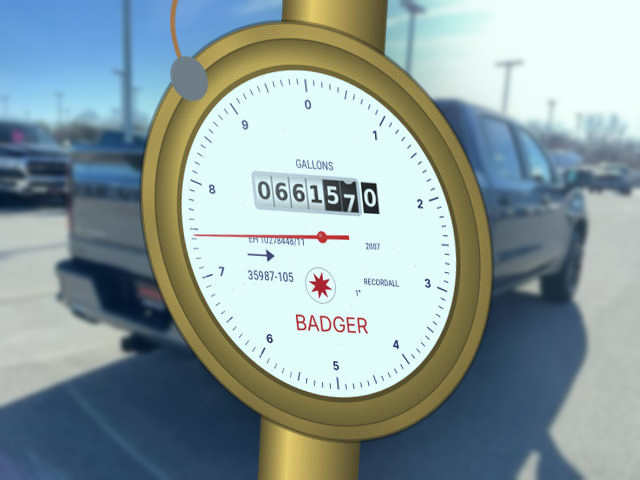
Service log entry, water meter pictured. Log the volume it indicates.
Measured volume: 661567.4 gal
